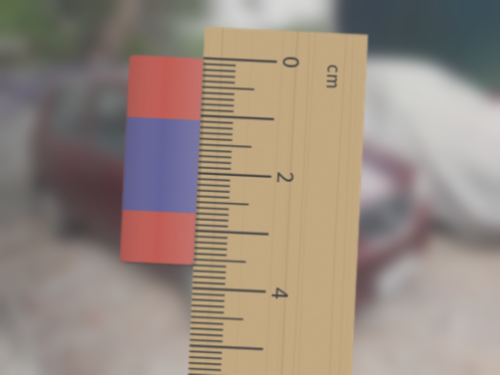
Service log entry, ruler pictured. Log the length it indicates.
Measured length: 3.6 cm
